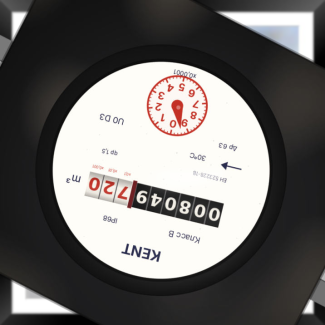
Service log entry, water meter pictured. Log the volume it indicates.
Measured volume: 8049.7199 m³
